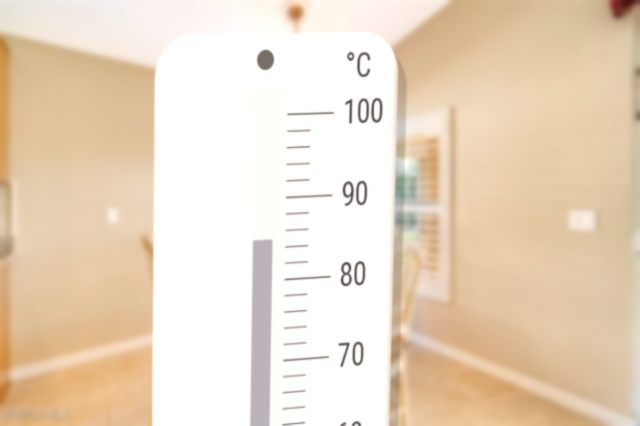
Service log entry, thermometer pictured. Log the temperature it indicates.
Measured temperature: 85 °C
